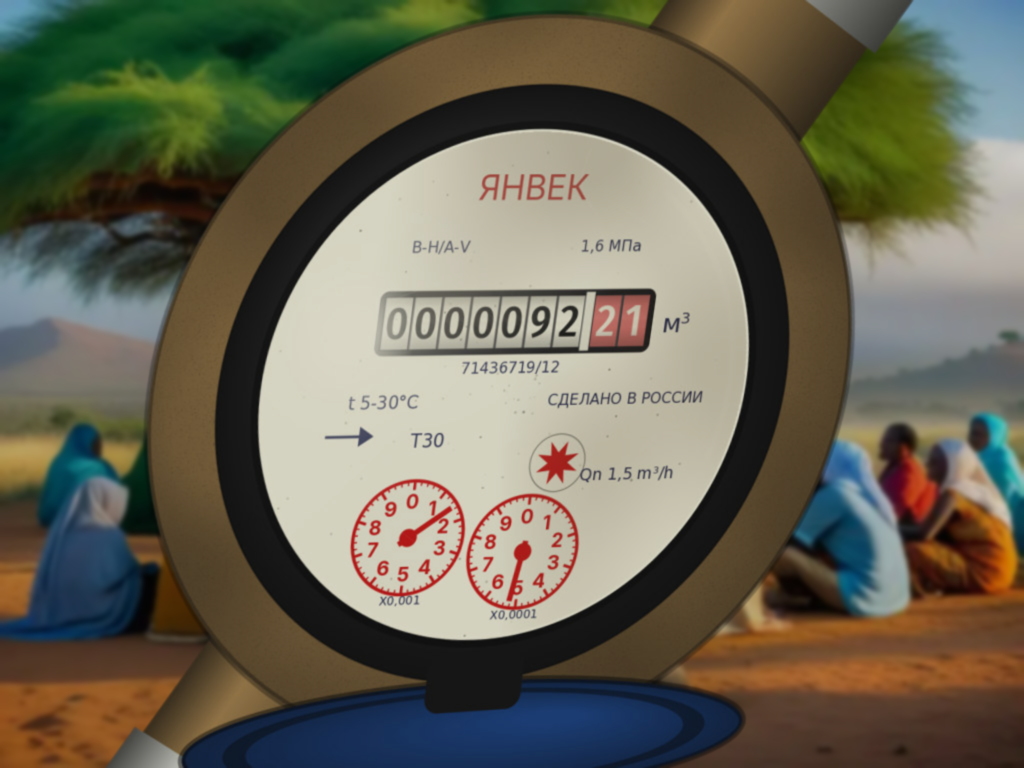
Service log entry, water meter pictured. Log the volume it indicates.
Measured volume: 92.2115 m³
